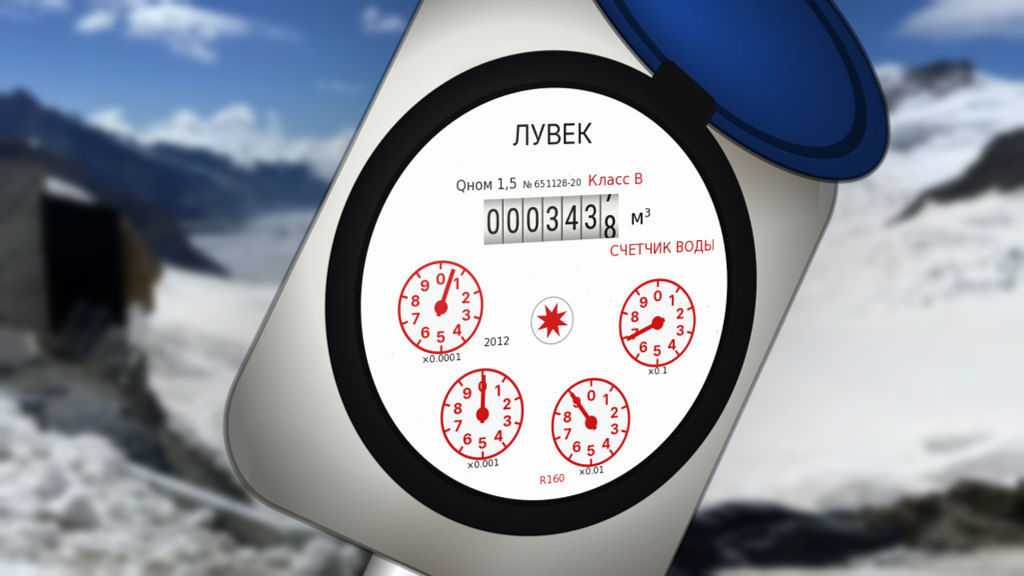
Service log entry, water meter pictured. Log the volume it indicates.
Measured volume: 3437.6900 m³
